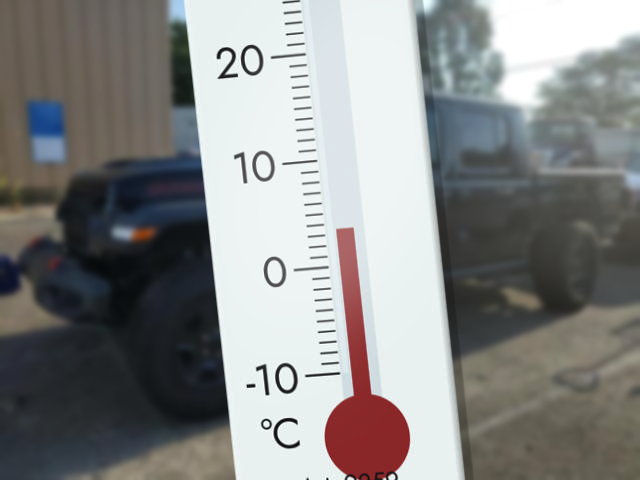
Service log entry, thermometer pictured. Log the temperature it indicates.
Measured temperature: 3.5 °C
